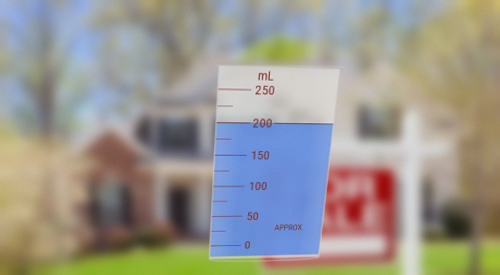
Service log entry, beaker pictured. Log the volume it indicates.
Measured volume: 200 mL
